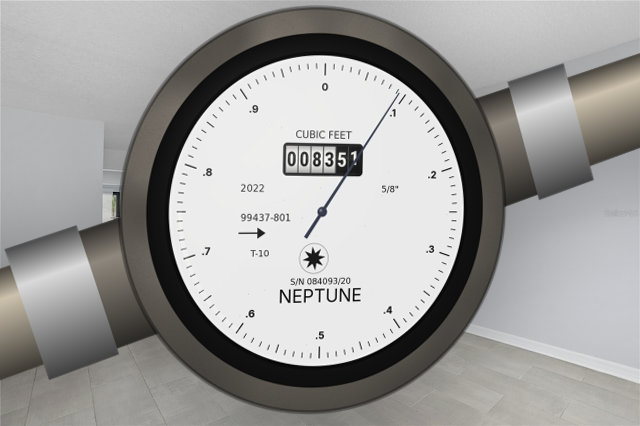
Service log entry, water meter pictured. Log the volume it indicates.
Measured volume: 8351.09 ft³
